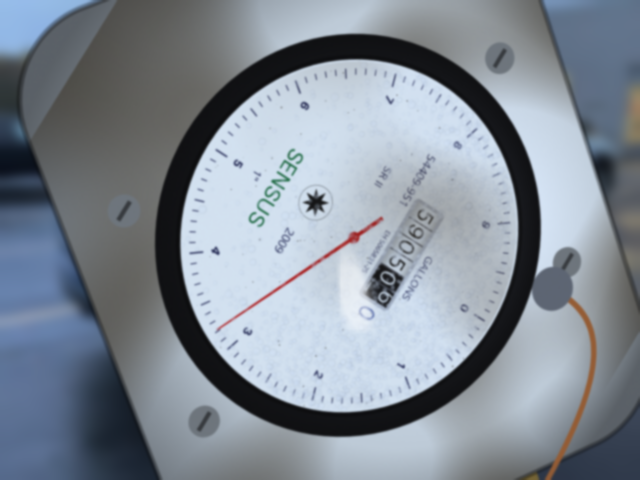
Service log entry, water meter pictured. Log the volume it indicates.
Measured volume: 5905063.2 gal
